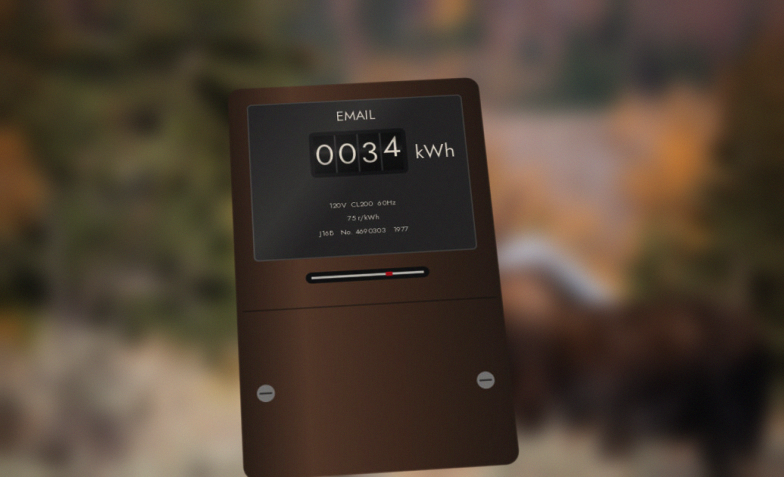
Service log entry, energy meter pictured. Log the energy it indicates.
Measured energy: 34 kWh
